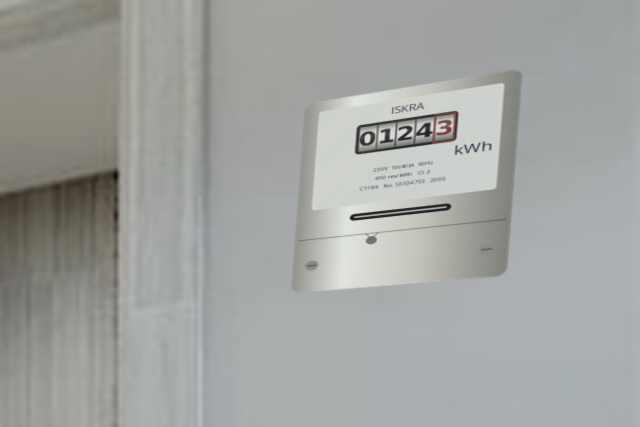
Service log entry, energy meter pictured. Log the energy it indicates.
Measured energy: 124.3 kWh
